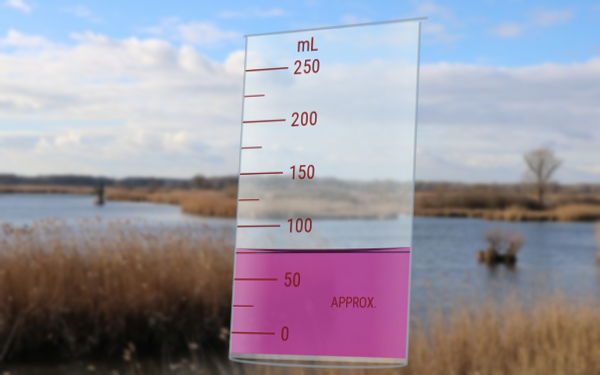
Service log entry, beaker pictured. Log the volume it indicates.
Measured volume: 75 mL
